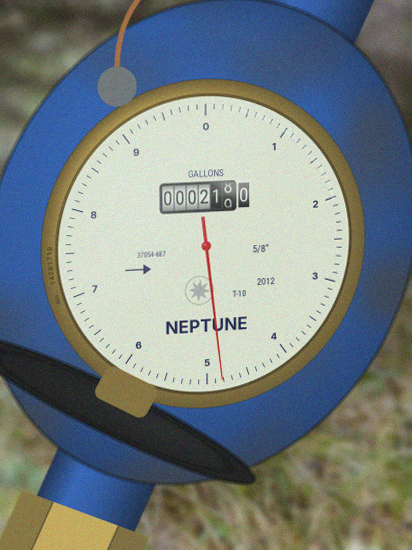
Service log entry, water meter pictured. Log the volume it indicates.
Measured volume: 2184.8 gal
